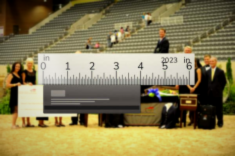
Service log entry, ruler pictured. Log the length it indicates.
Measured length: 4 in
